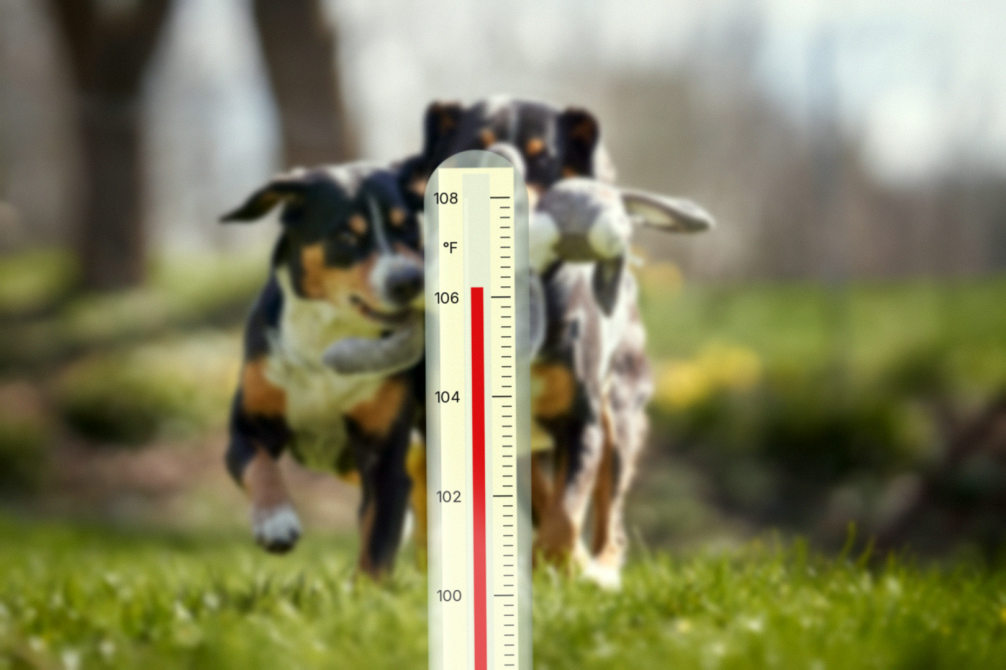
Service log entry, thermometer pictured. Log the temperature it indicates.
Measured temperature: 106.2 °F
